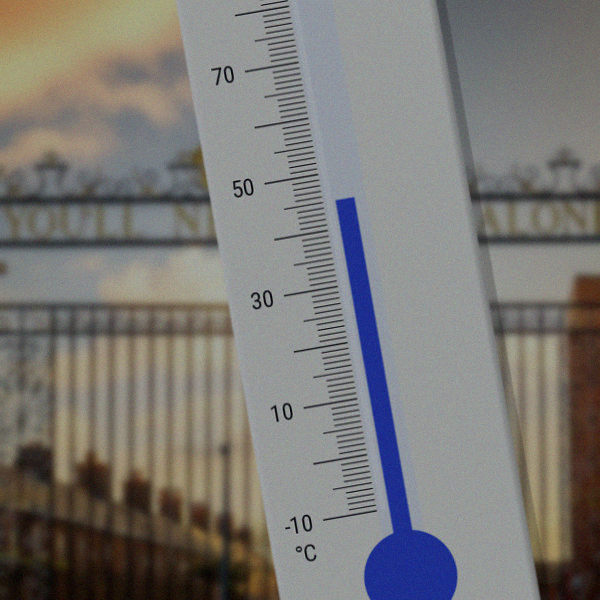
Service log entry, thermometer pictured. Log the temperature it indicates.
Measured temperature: 45 °C
